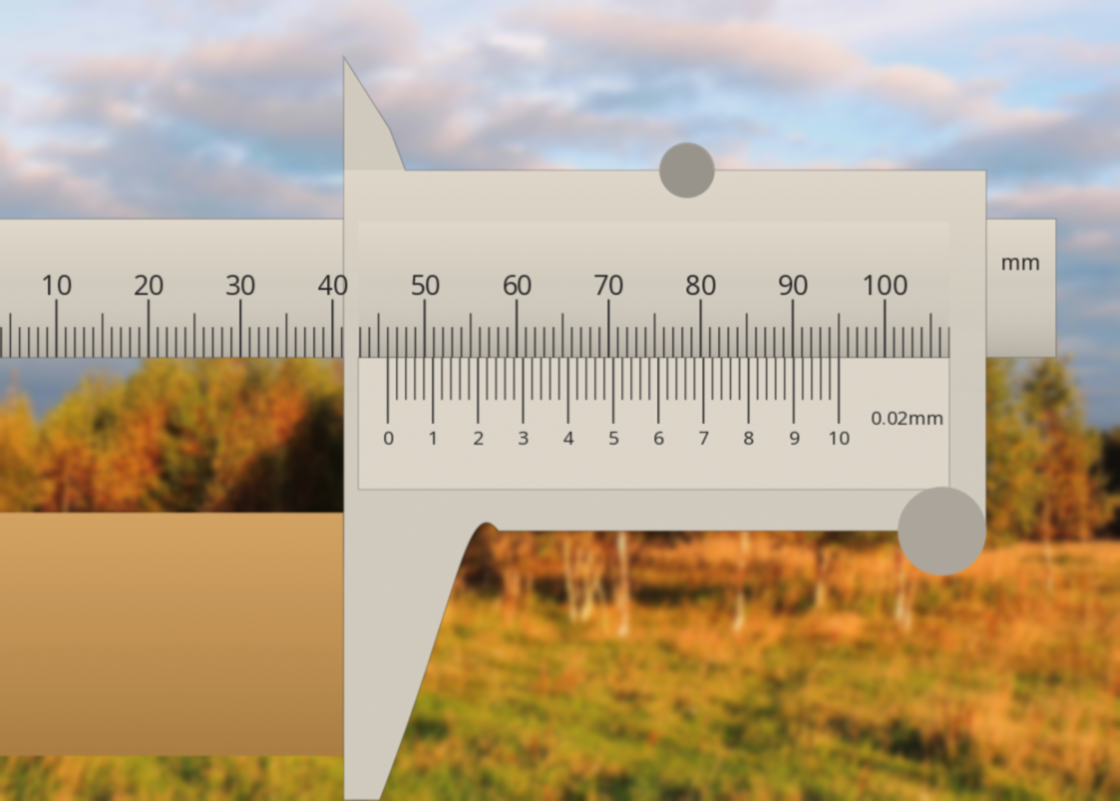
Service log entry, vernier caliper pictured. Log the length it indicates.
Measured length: 46.0 mm
